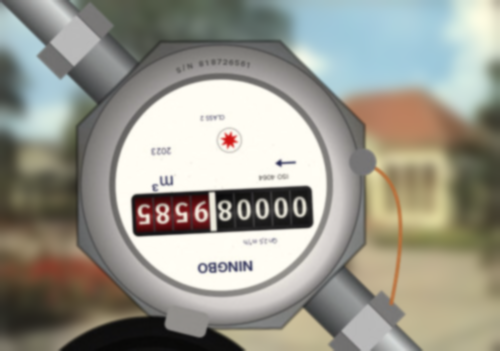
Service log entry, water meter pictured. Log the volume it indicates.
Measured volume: 8.9585 m³
